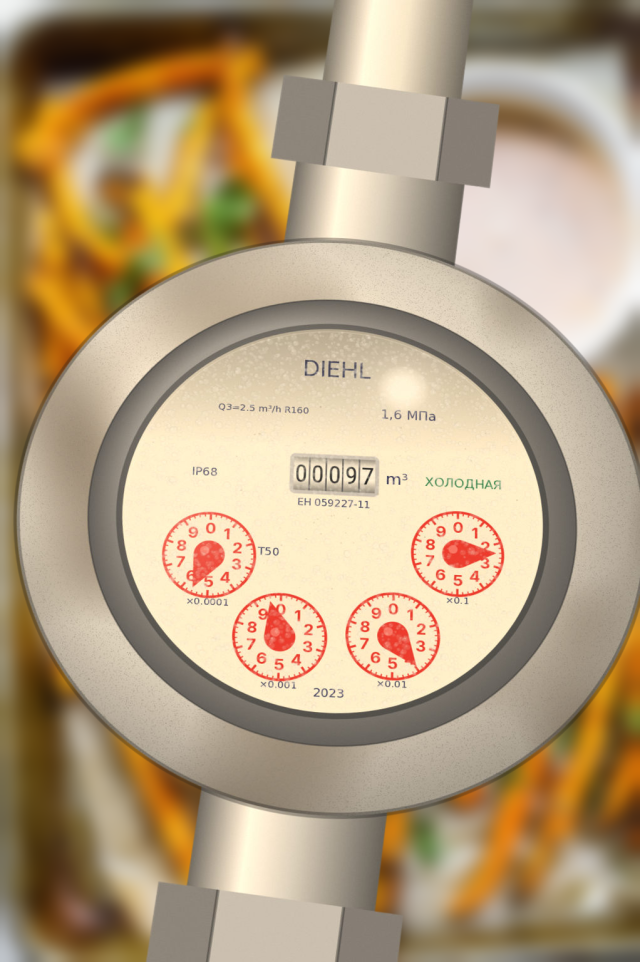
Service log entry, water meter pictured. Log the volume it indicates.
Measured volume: 97.2395 m³
